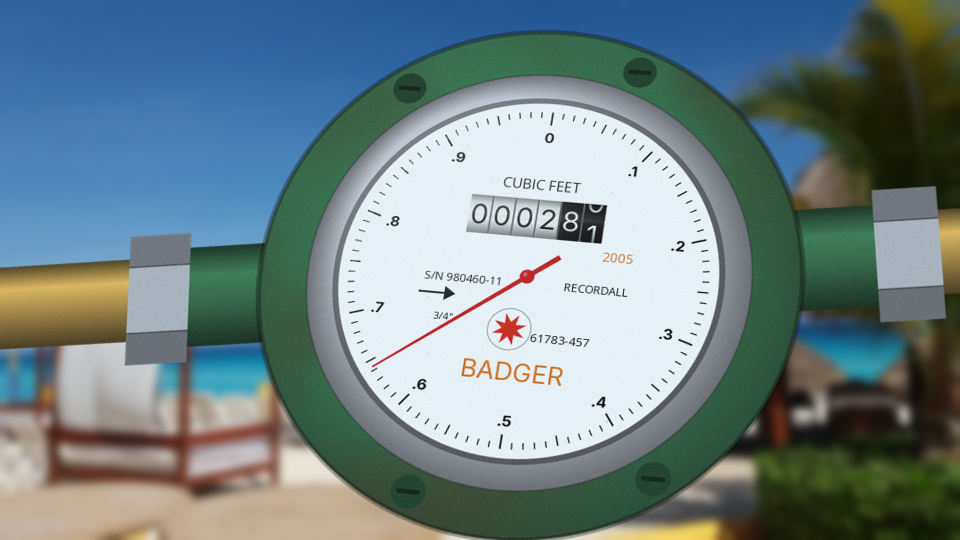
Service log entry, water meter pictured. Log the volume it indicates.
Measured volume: 280.64 ft³
